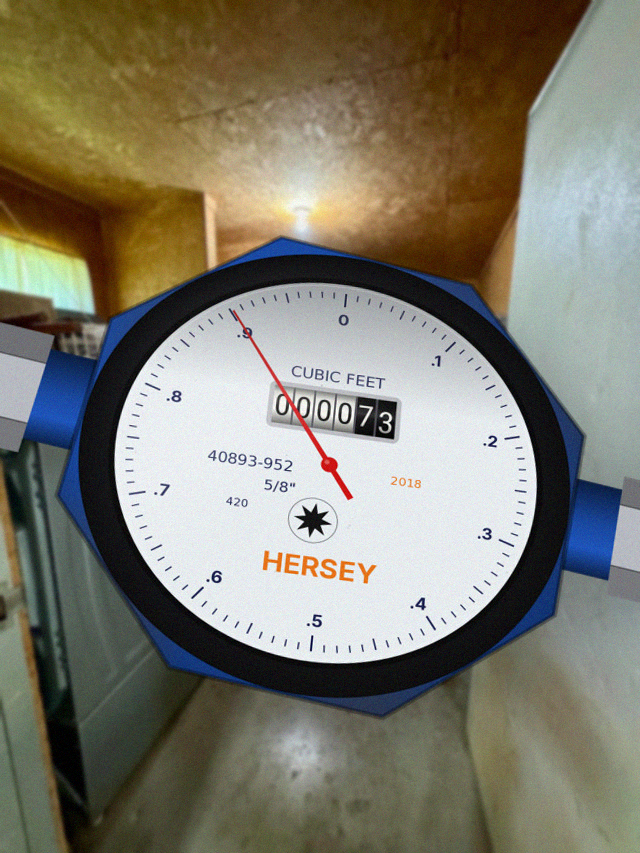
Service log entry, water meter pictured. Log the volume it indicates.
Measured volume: 72.90 ft³
